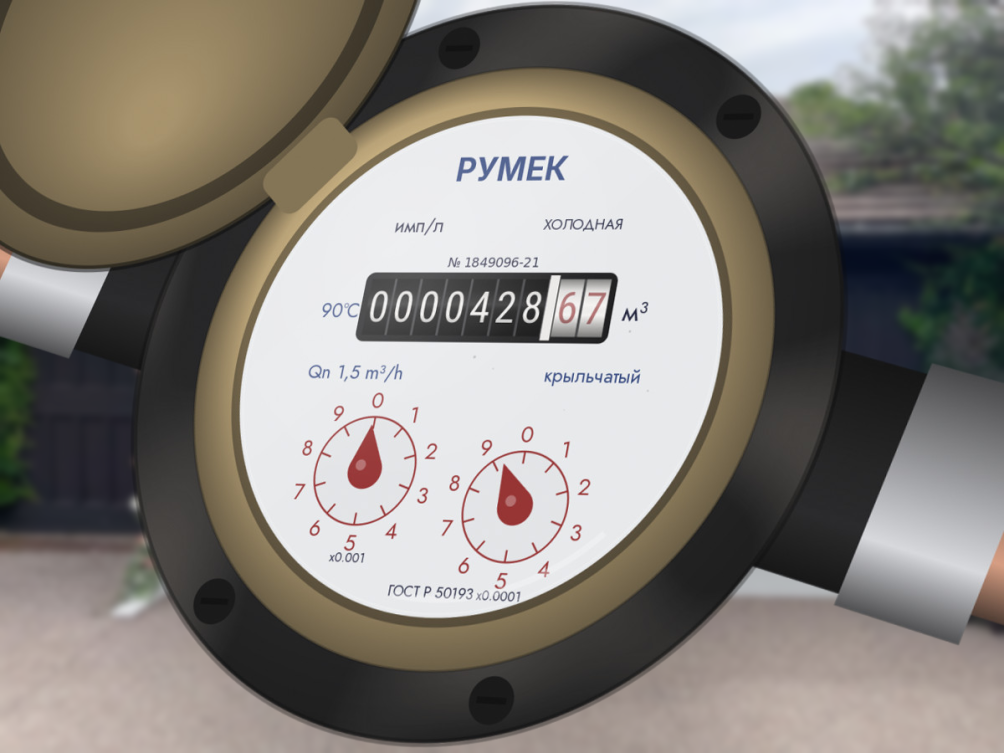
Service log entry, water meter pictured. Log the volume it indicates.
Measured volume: 428.6699 m³
